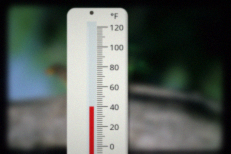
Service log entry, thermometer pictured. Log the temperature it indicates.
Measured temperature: 40 °F
